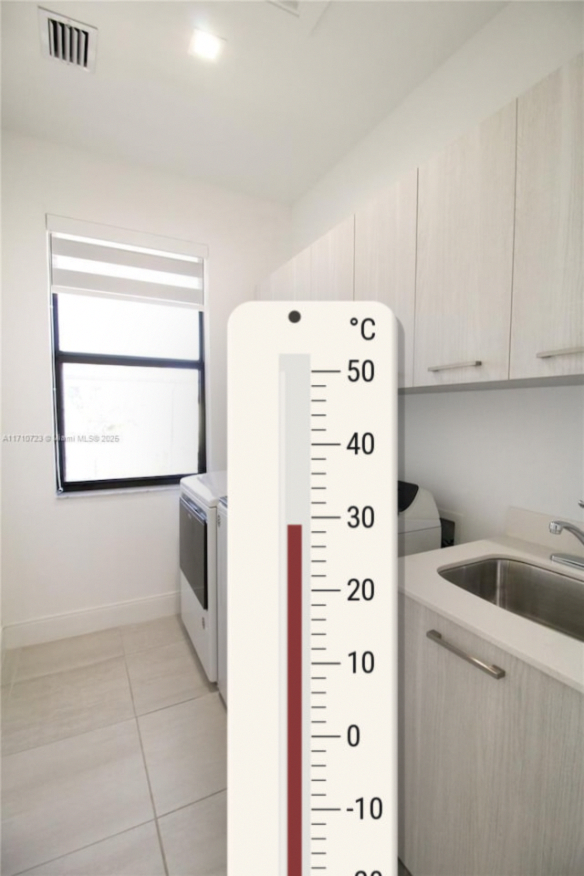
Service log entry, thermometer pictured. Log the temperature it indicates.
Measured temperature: 29 °C
